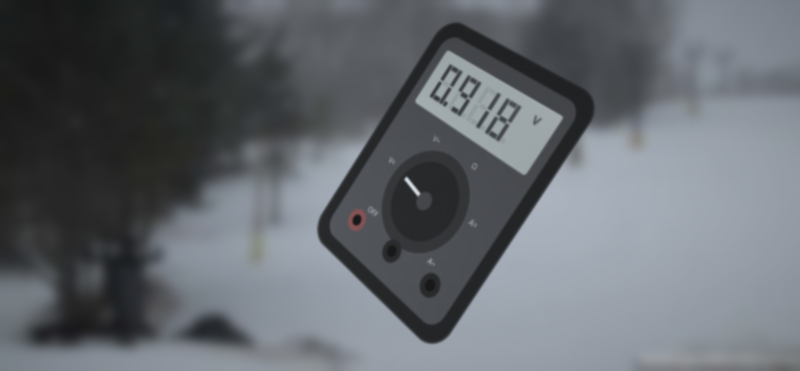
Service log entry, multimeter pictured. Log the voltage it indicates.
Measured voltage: 0.918 V
